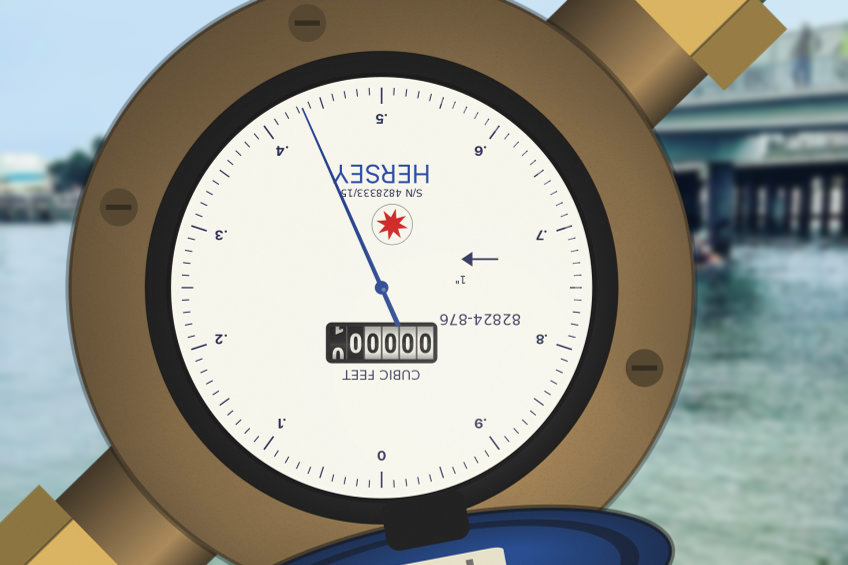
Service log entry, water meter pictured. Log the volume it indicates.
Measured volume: 0.43 ft³
